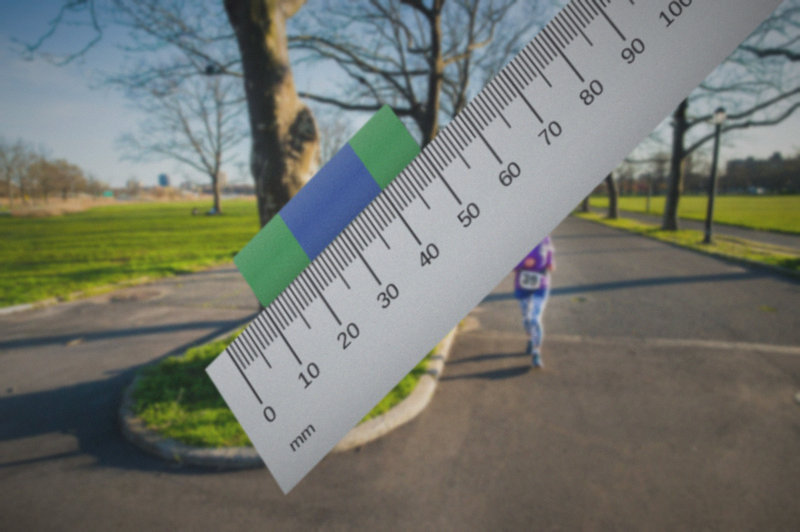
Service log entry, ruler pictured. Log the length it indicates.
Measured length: 40 mm
